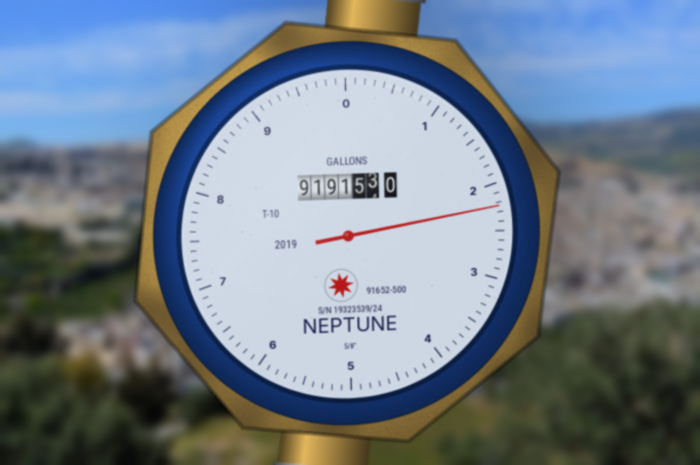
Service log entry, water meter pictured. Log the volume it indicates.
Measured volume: 9191532.2 gal
